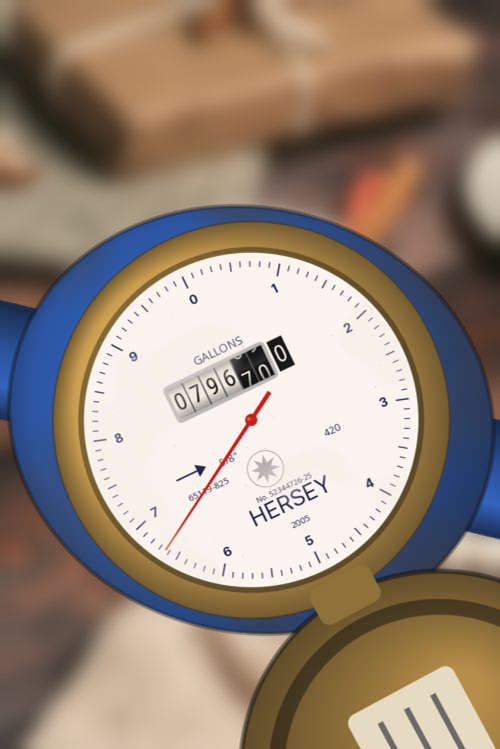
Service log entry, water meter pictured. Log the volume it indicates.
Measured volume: 796696.6 gal
